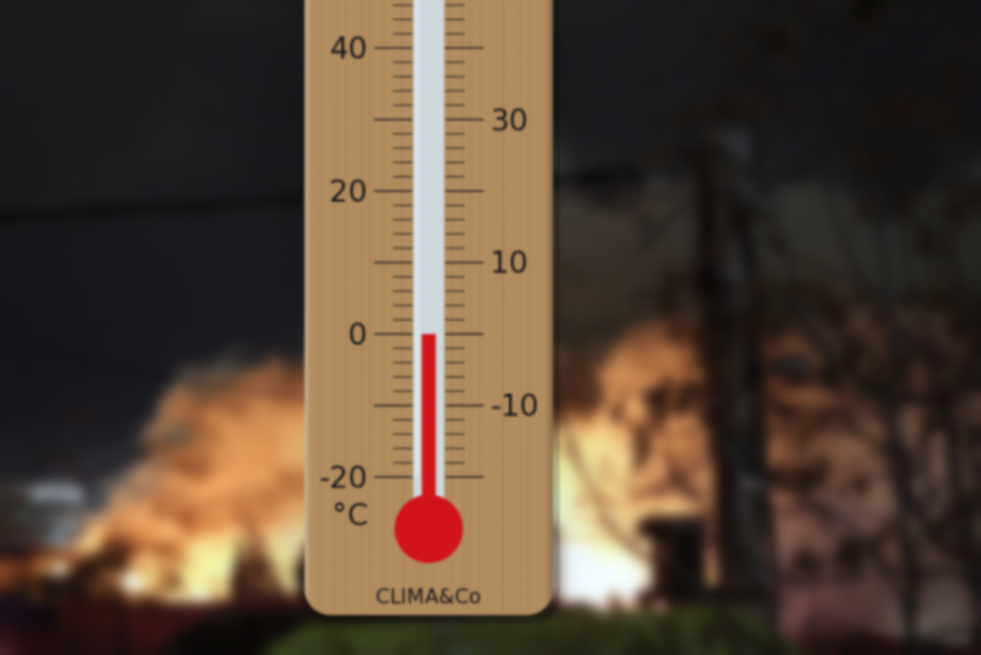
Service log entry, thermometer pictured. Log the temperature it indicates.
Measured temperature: 0 °C
